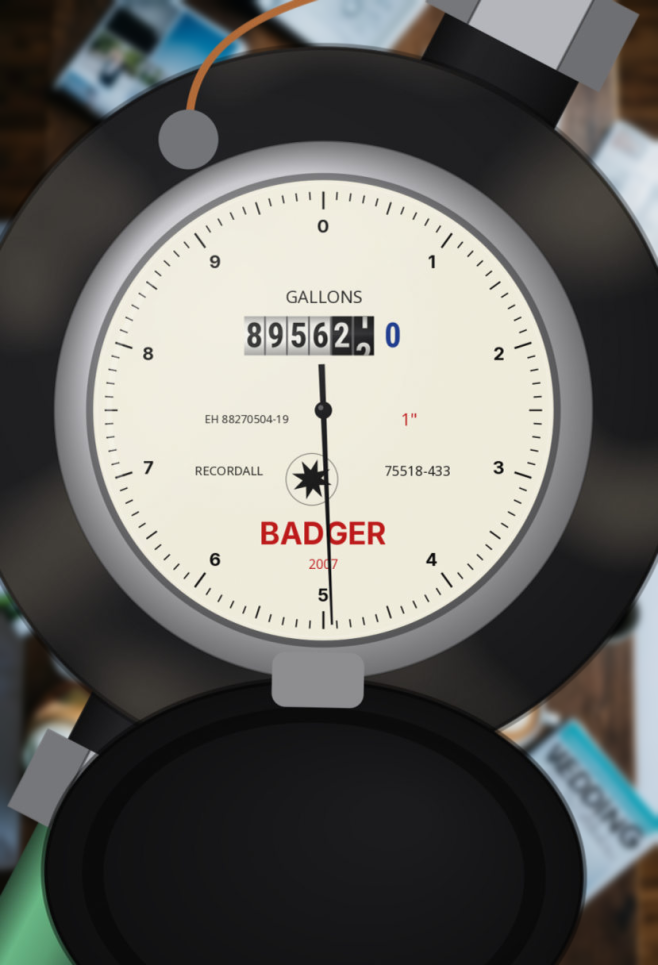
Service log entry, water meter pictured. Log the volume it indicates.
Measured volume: 8956214.9 gal
